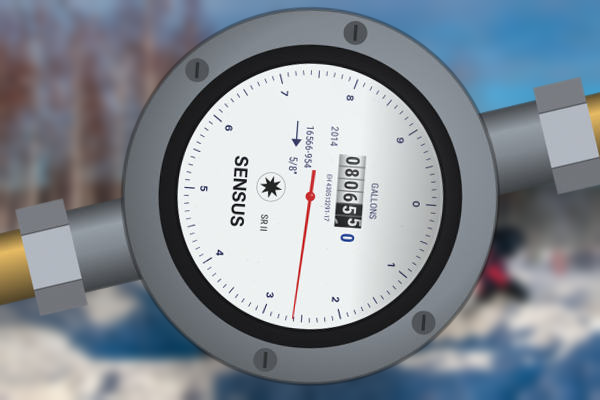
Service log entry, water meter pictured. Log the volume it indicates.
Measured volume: 806552.6 gal
